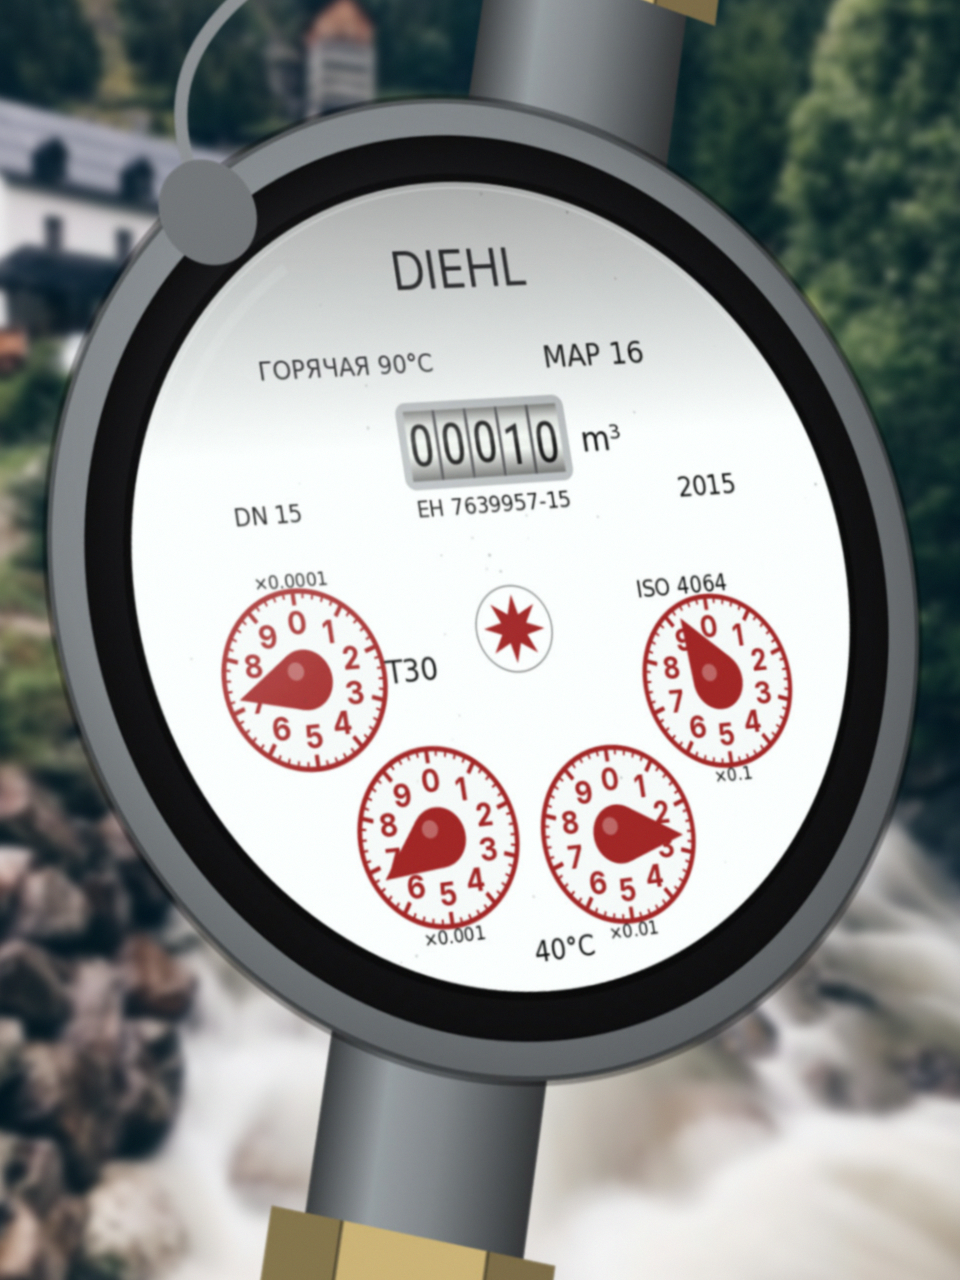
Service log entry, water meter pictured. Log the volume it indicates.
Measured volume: 9.9267 m³
